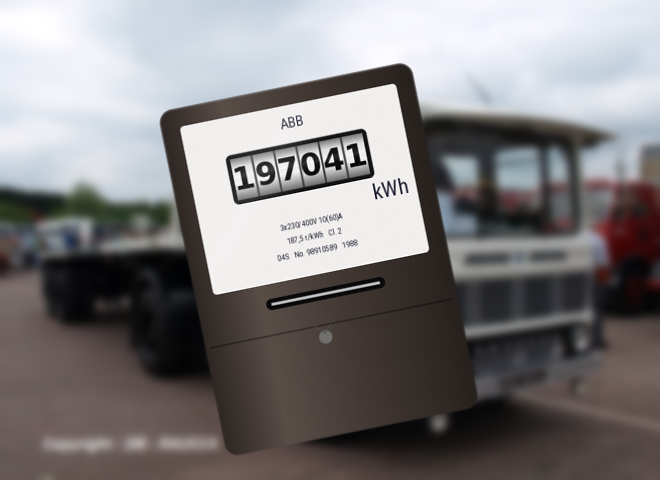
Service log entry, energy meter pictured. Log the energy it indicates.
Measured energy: 197041 kWh
